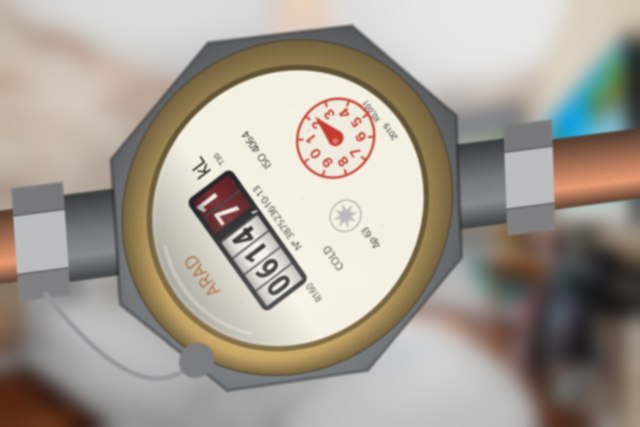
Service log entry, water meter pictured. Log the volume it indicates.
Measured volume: 614.712 kL
